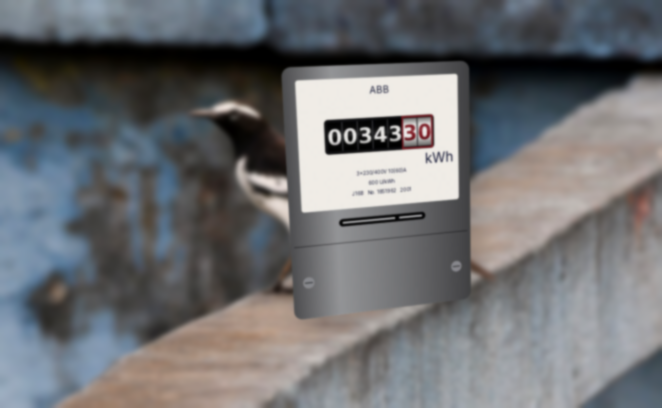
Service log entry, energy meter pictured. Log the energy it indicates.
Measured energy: 343.30 kWh
